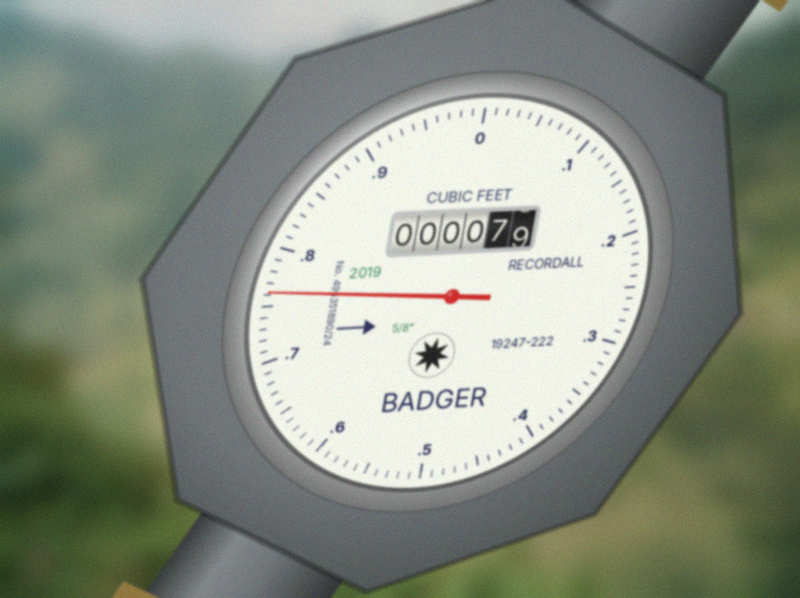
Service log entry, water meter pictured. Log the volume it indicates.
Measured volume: 78.76 ft³
